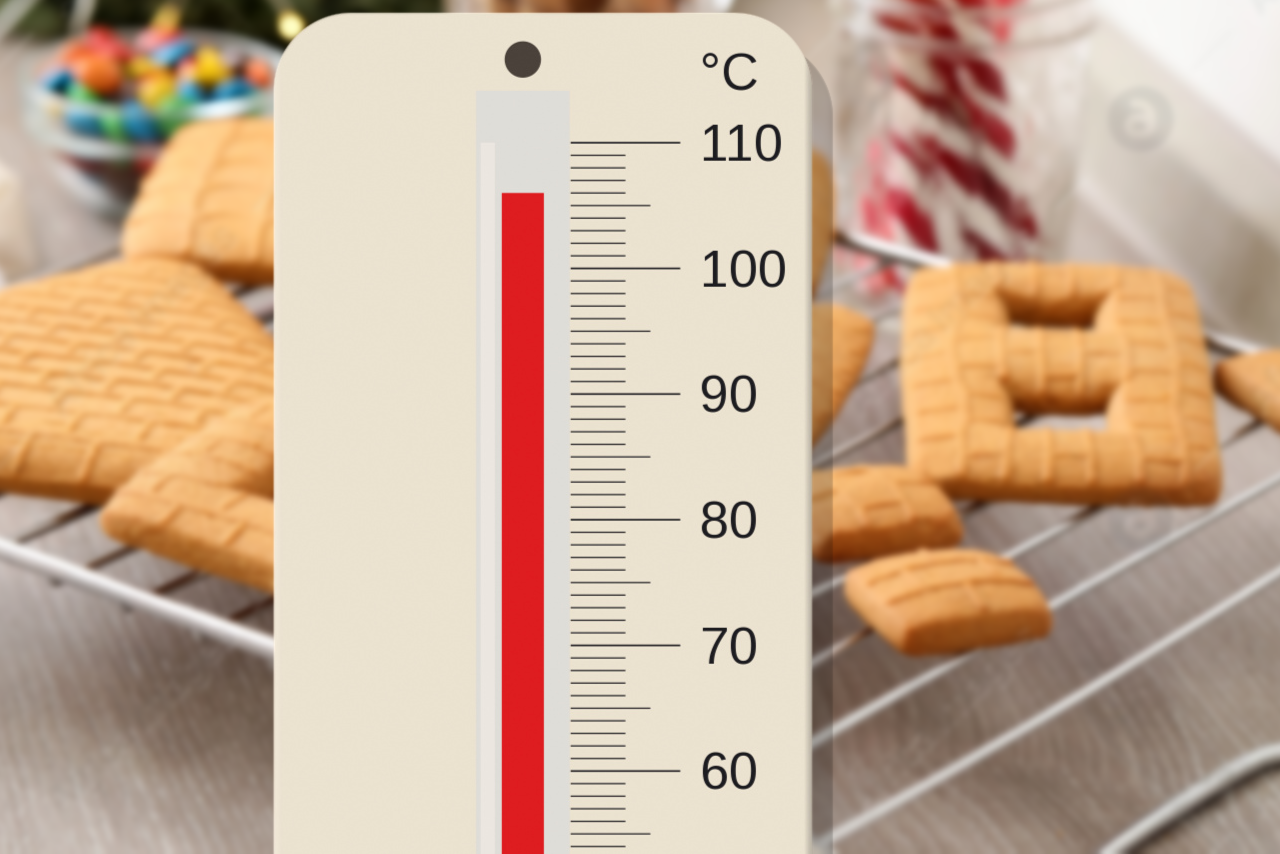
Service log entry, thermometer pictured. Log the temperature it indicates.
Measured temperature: 106 °C
